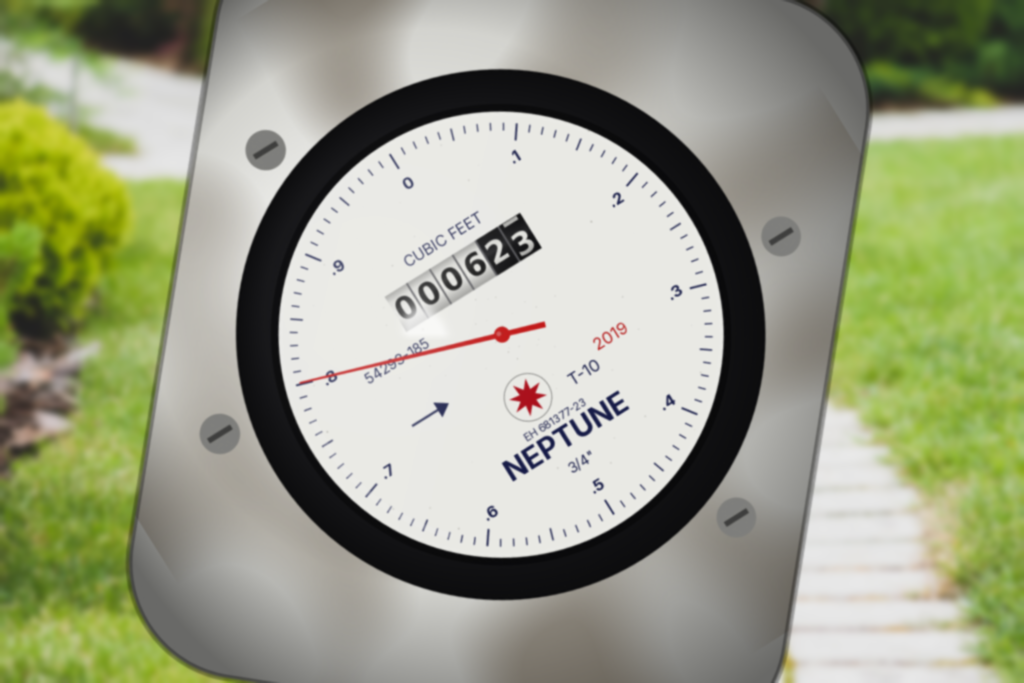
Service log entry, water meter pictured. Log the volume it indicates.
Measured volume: 622.80 ft³
